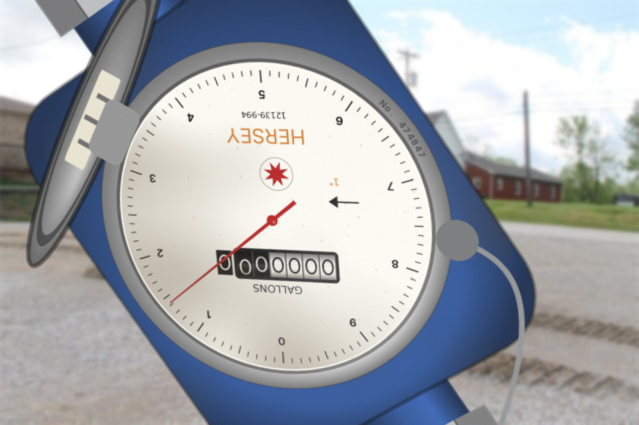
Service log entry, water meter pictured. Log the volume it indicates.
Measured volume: 1.4 gal
